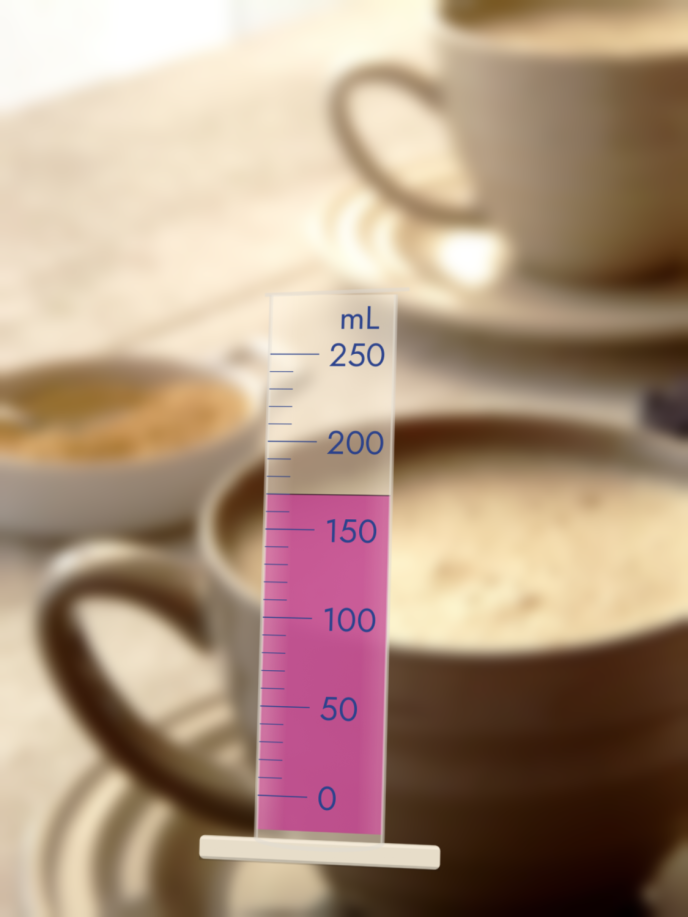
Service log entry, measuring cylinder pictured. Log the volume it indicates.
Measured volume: 170 mL
